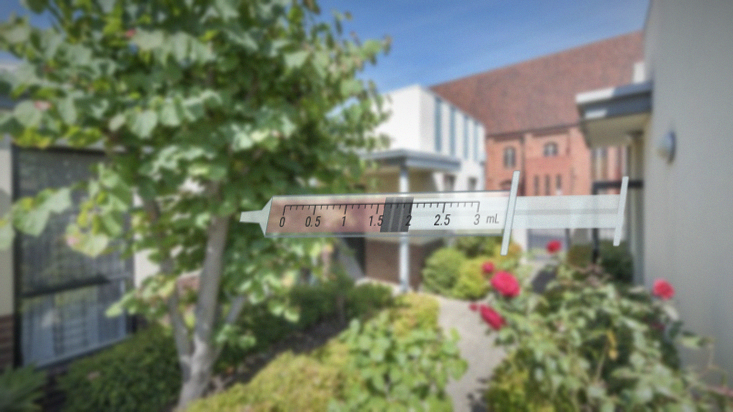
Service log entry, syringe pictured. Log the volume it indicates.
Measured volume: 1.6 mL
